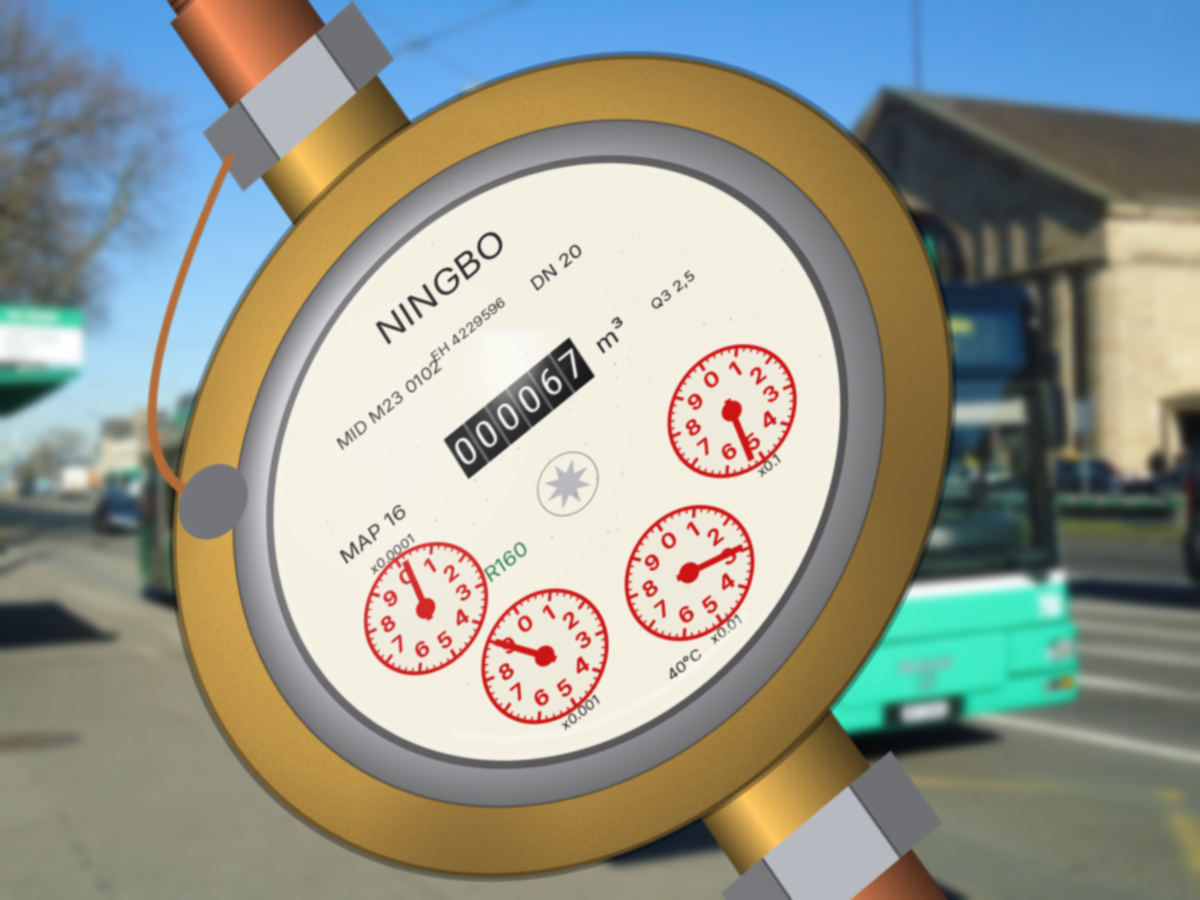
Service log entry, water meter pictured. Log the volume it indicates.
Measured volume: 67.5290 m³
